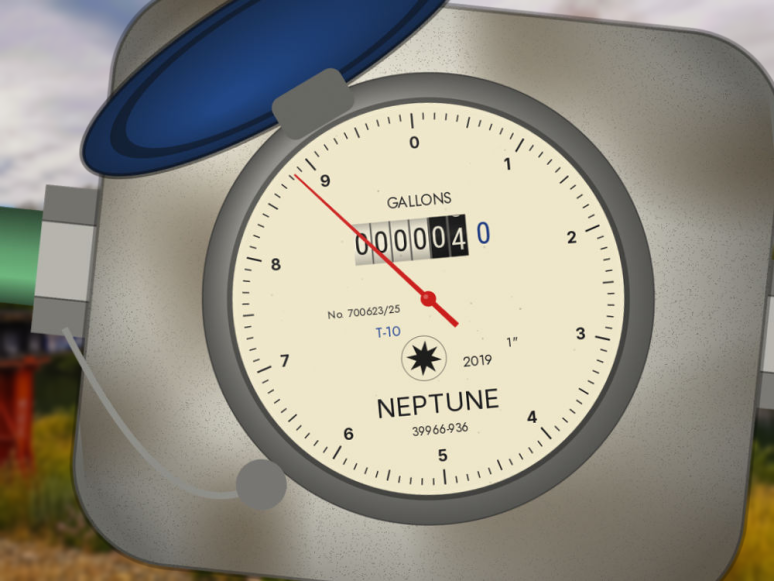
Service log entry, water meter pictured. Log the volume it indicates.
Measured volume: 38.8 gal
